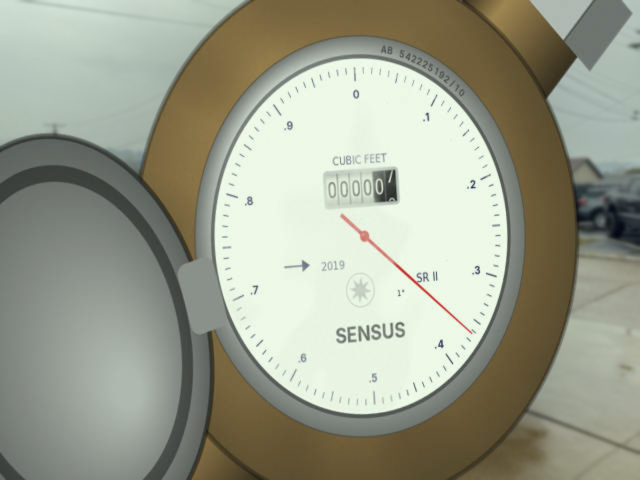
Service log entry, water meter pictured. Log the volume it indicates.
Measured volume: 7.36 ft³
